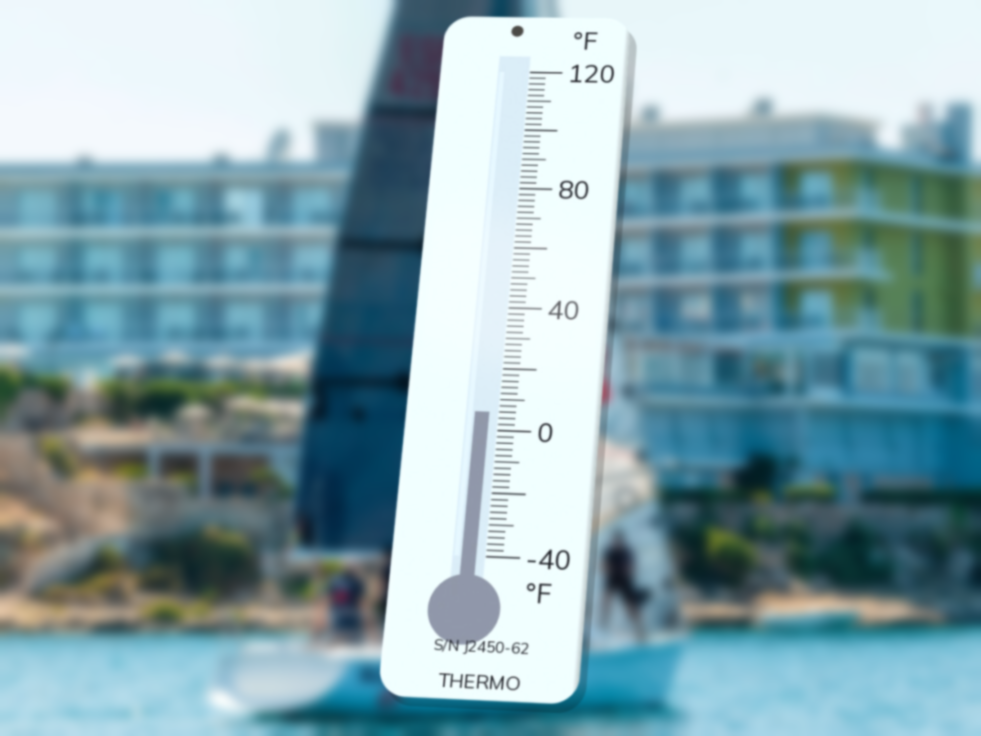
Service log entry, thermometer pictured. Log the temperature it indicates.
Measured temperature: 6 °F
